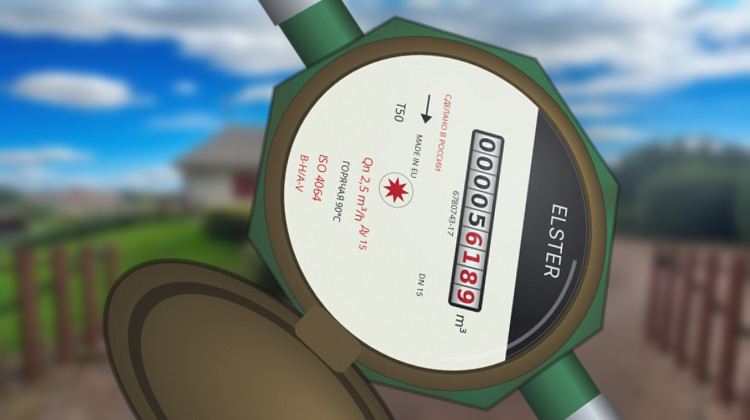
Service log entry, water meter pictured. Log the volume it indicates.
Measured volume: 5.6189 m³
